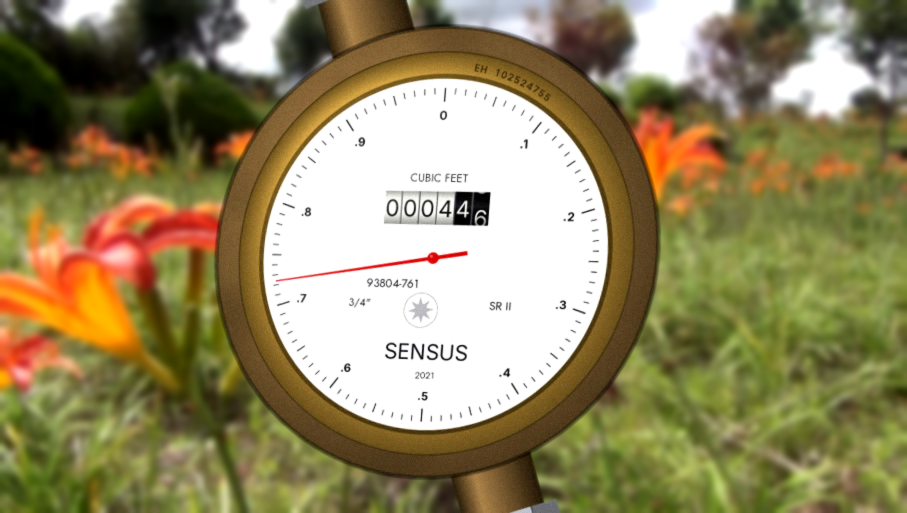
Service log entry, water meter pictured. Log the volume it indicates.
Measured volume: 445.72 ft³
